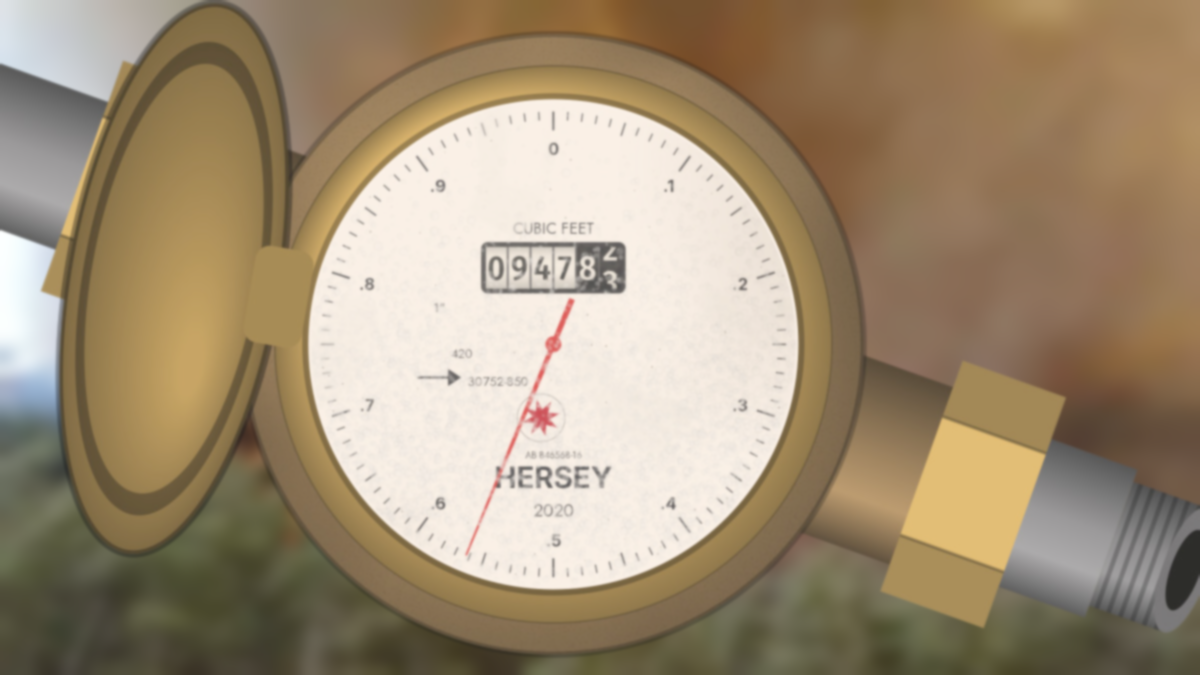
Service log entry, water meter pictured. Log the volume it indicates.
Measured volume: 94782.56 ft³
